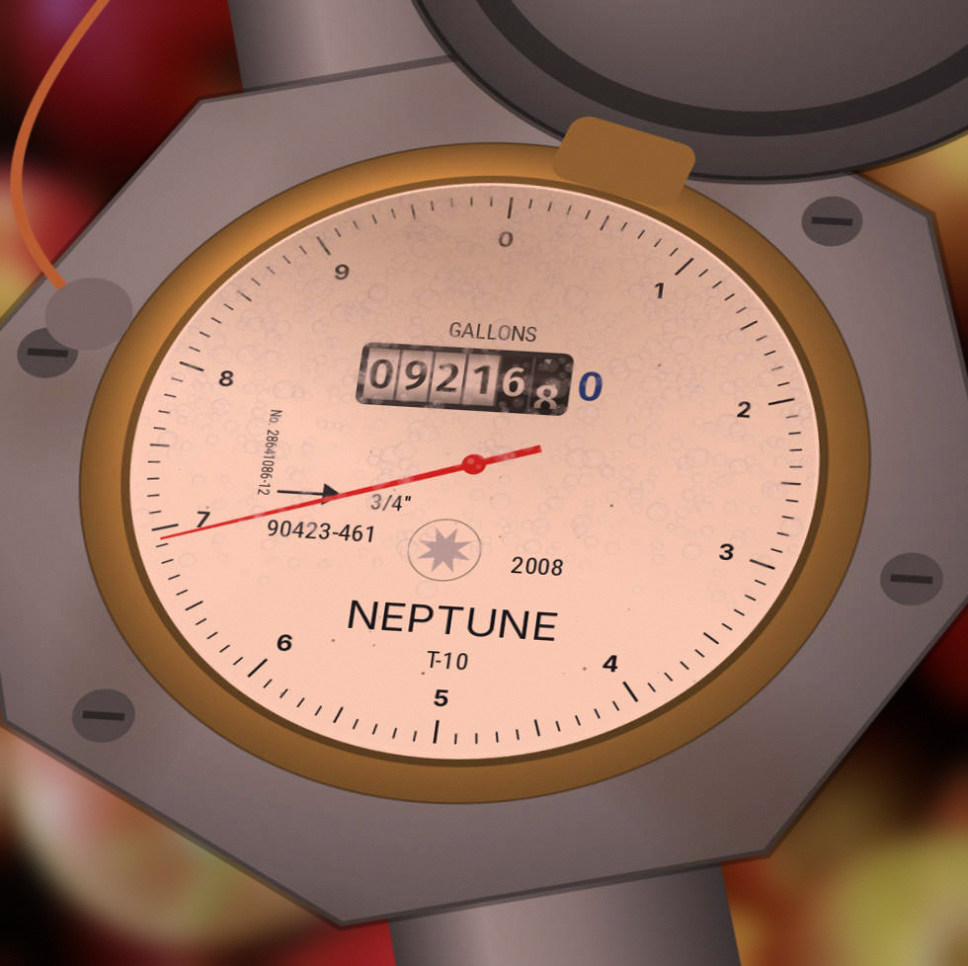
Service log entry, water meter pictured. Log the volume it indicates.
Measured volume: 921676.9 gal
